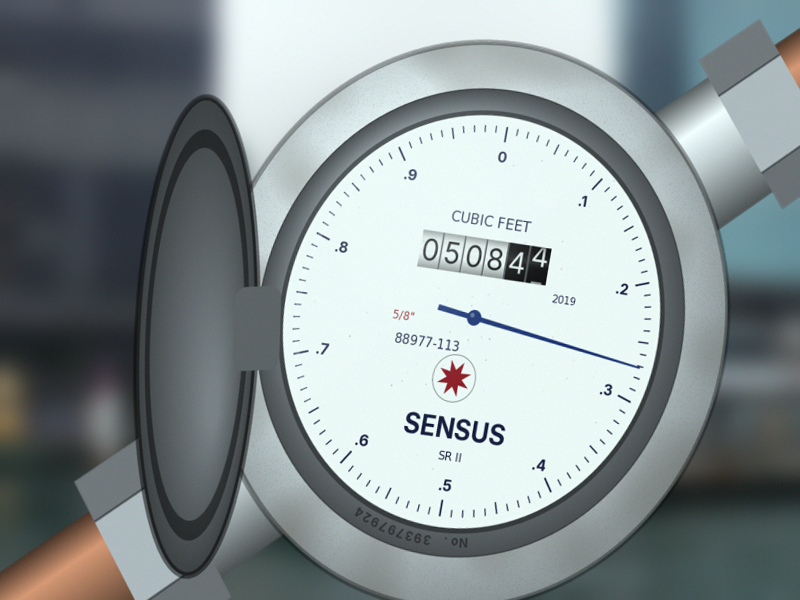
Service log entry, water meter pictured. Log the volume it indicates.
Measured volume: 50844.27 ft³
